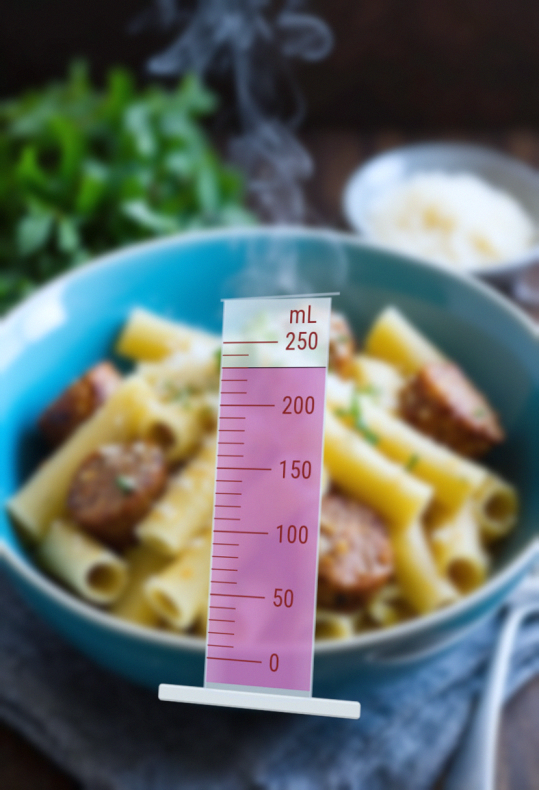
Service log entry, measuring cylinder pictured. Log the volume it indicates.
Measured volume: 230 mL
